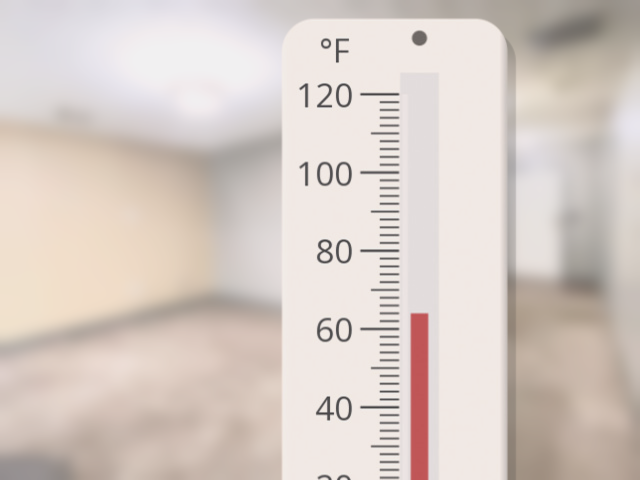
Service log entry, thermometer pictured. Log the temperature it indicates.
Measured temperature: 64 °F
